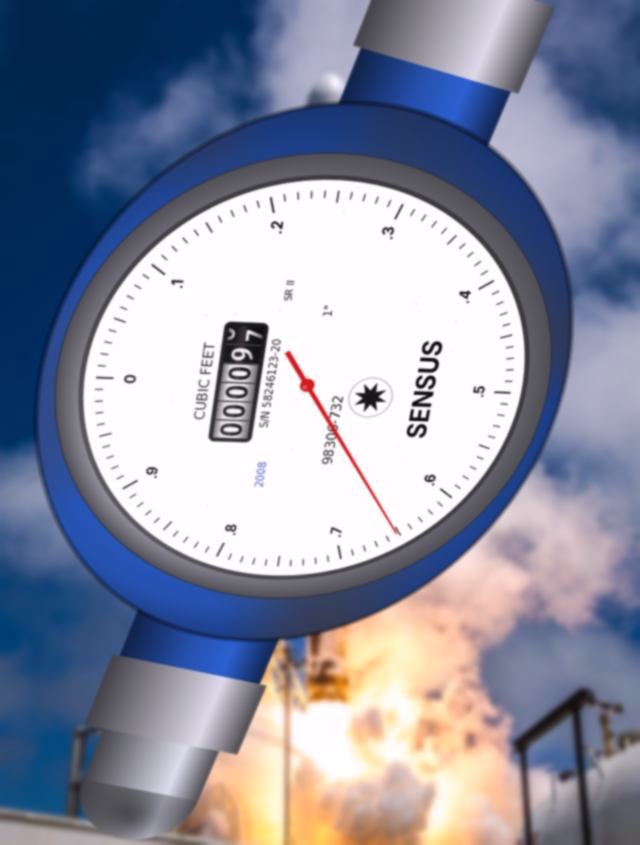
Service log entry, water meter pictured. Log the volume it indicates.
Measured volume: 96.65 ft³
